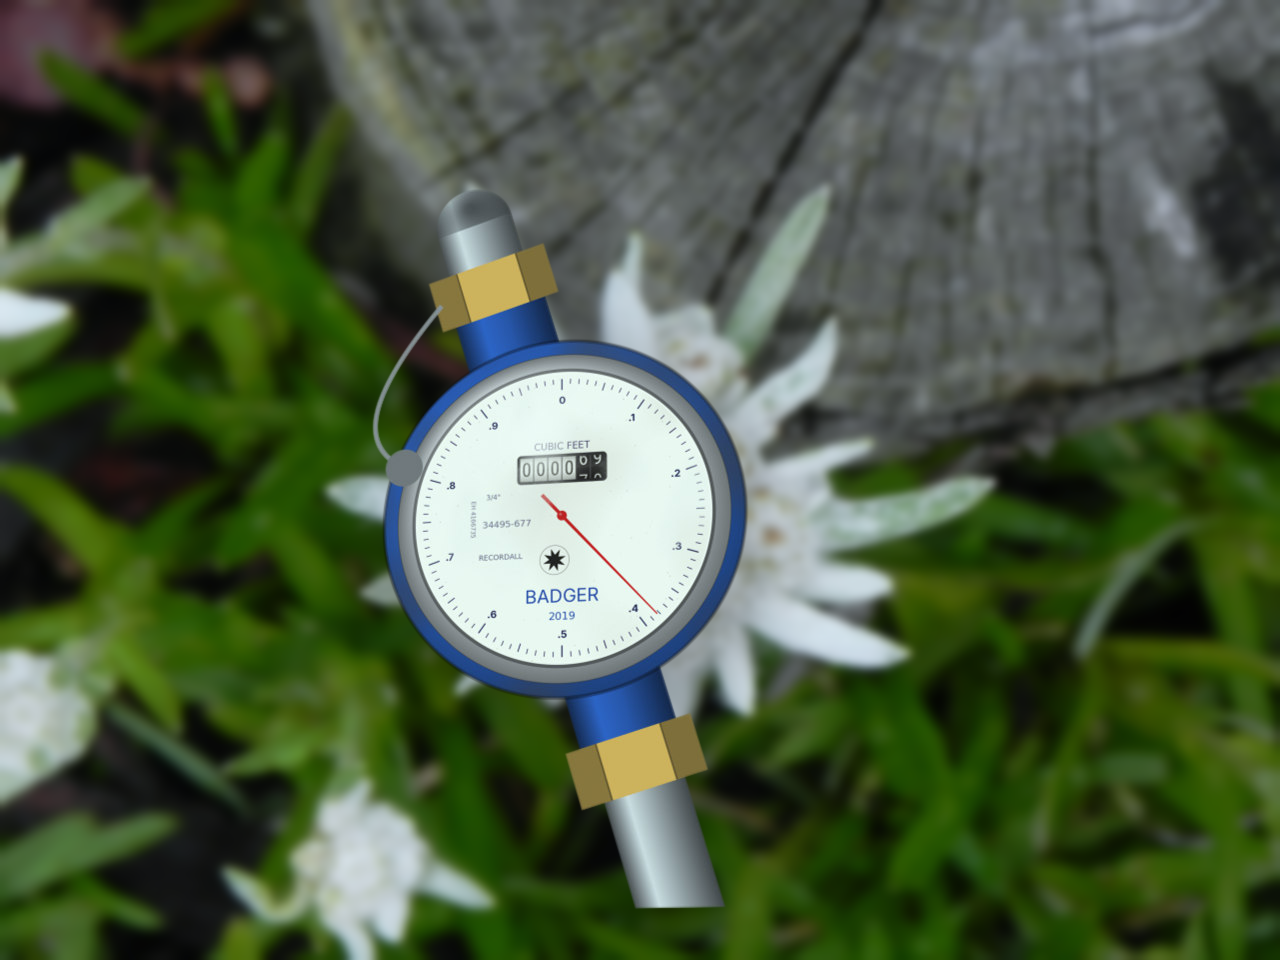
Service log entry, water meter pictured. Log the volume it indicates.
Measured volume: 69.38 ft³
